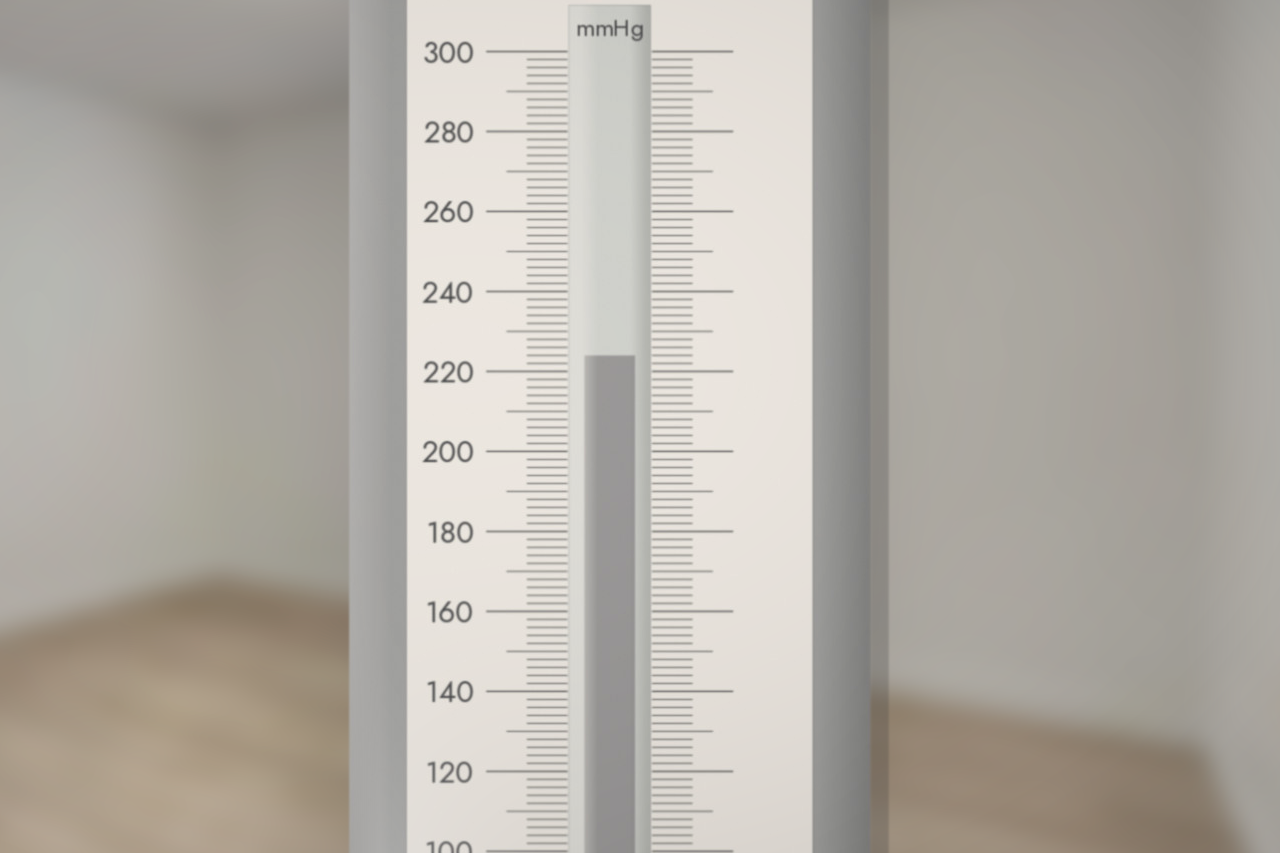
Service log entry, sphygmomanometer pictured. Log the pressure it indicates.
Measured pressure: 224 mmHg
